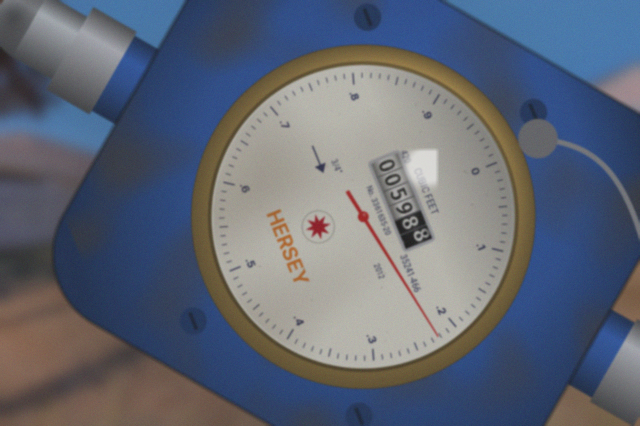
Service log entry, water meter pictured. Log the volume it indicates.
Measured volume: 5988.22 ft³
